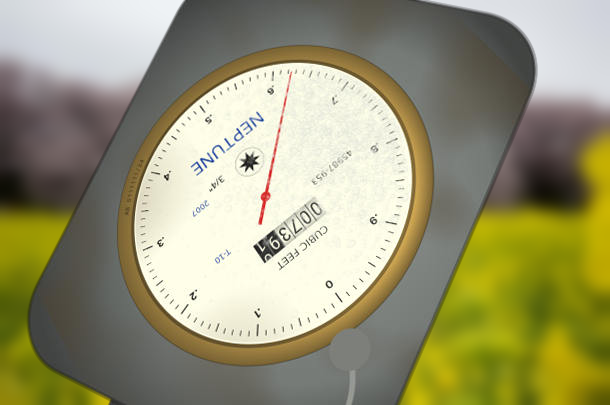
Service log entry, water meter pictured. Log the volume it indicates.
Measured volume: 7390.62 ft³
